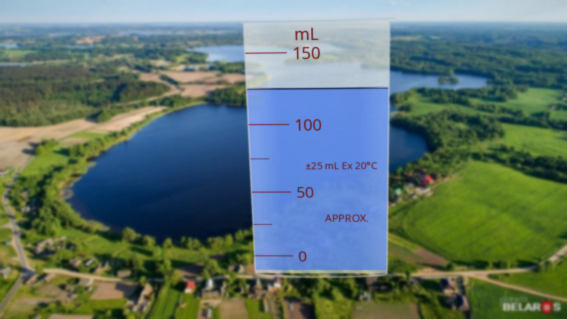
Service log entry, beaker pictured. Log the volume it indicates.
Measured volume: 125 mL
